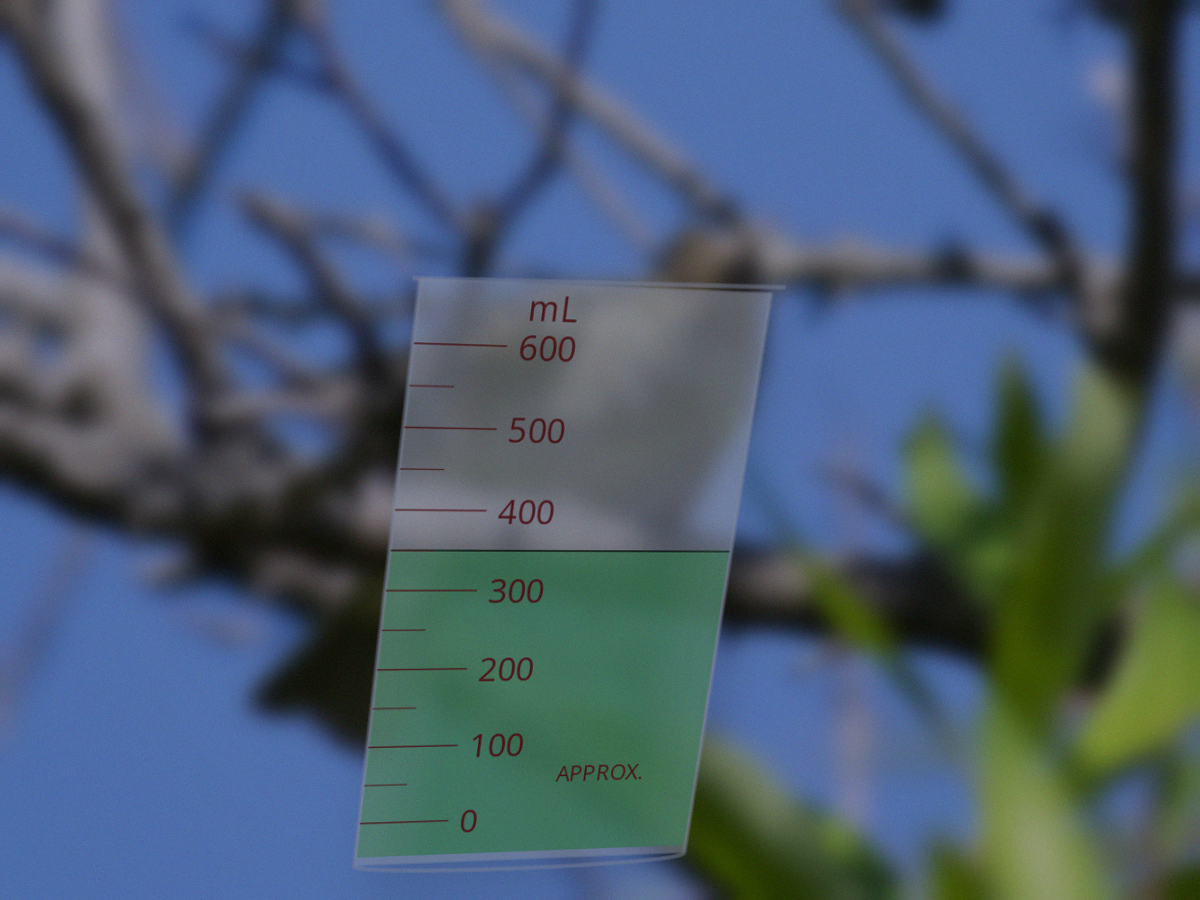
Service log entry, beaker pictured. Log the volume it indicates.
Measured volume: 350 mL
